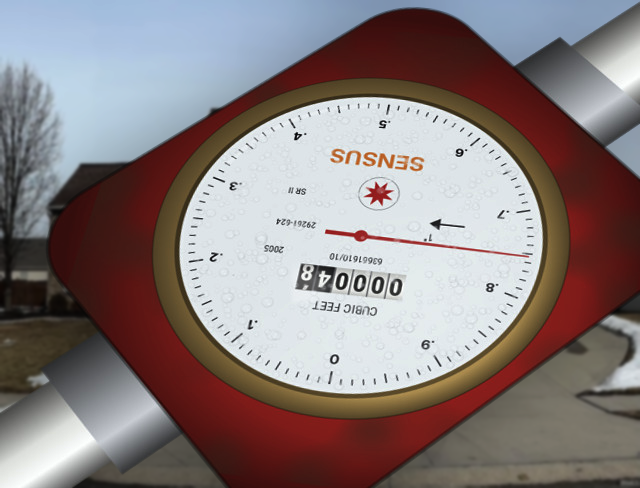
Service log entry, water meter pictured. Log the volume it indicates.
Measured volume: 47.75 ft³
